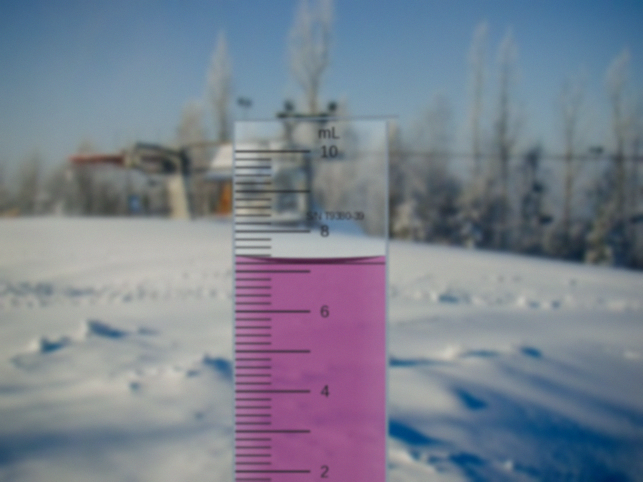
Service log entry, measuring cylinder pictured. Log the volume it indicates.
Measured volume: 7.2 mL
